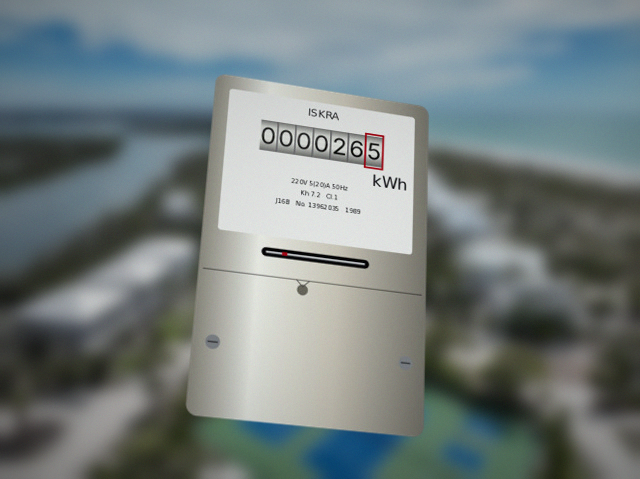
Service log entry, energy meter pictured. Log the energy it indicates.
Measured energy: 26.5 kWh
